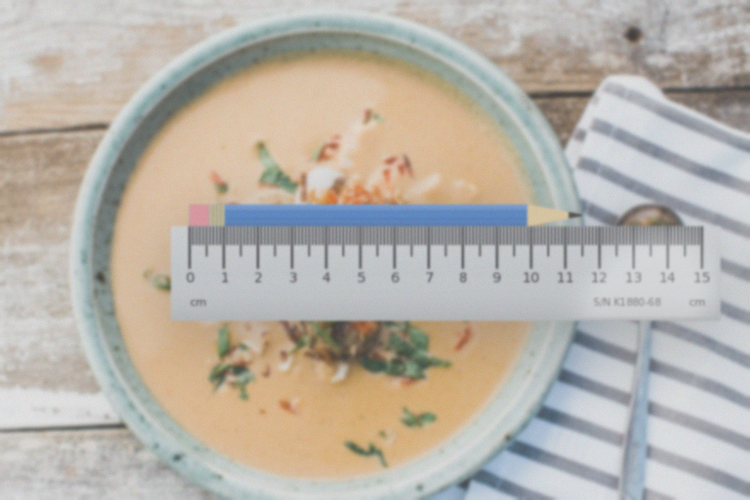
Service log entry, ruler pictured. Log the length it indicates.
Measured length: 11.5 cm
